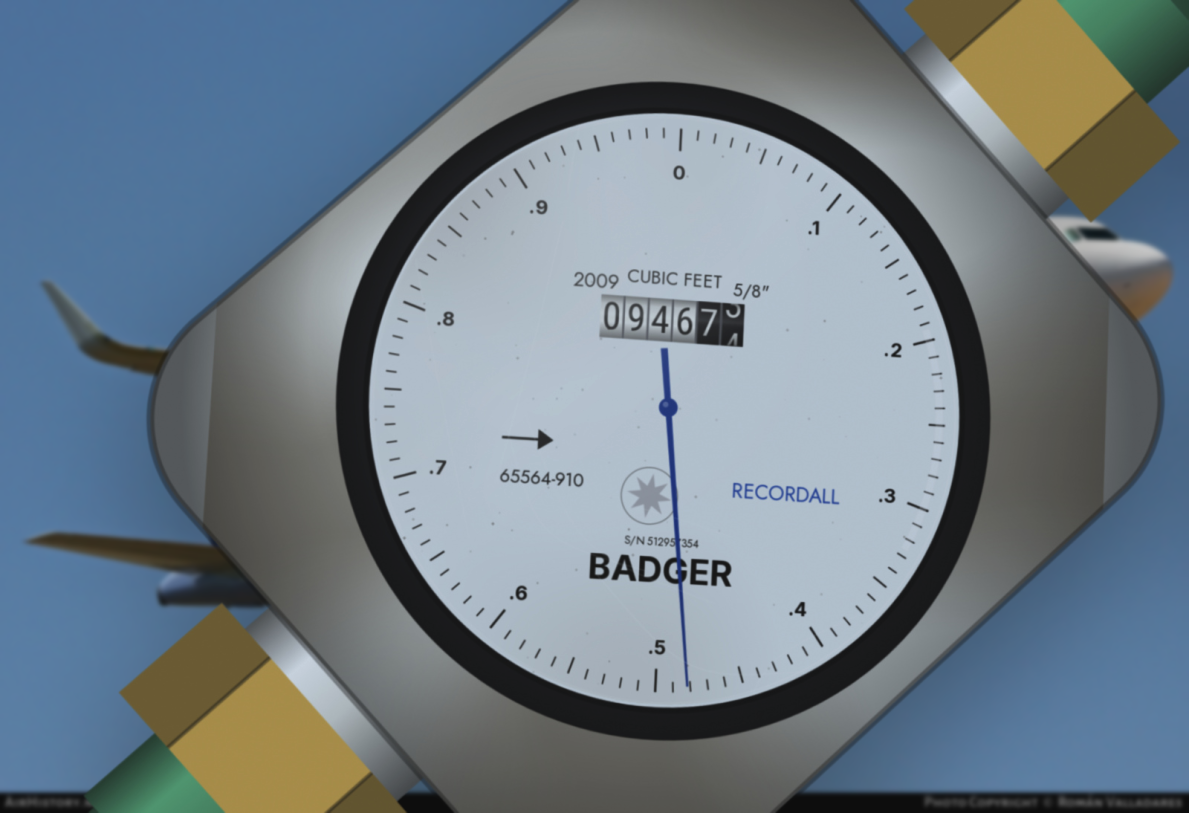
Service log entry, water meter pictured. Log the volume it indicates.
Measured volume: 94673.48 ft³
